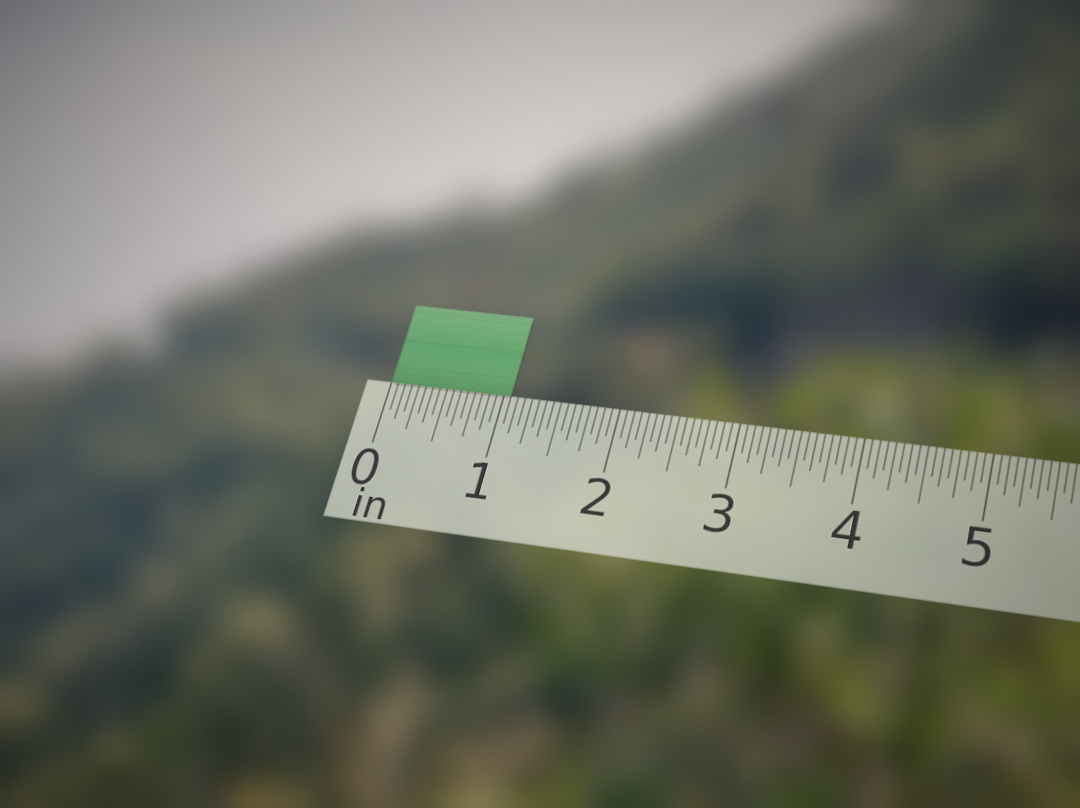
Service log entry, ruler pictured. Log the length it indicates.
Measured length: 1.0625 in
